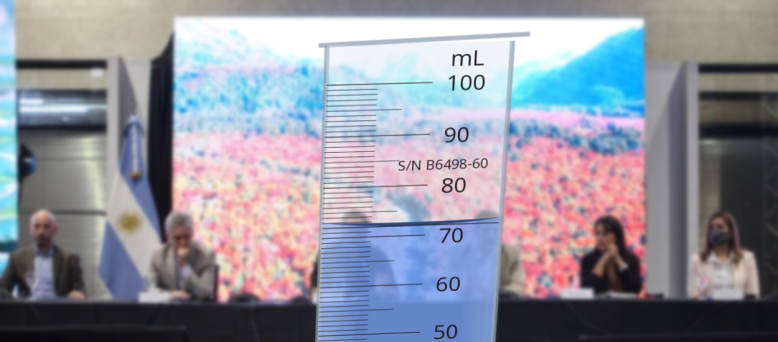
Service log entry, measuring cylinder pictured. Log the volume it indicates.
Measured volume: 72 mL
